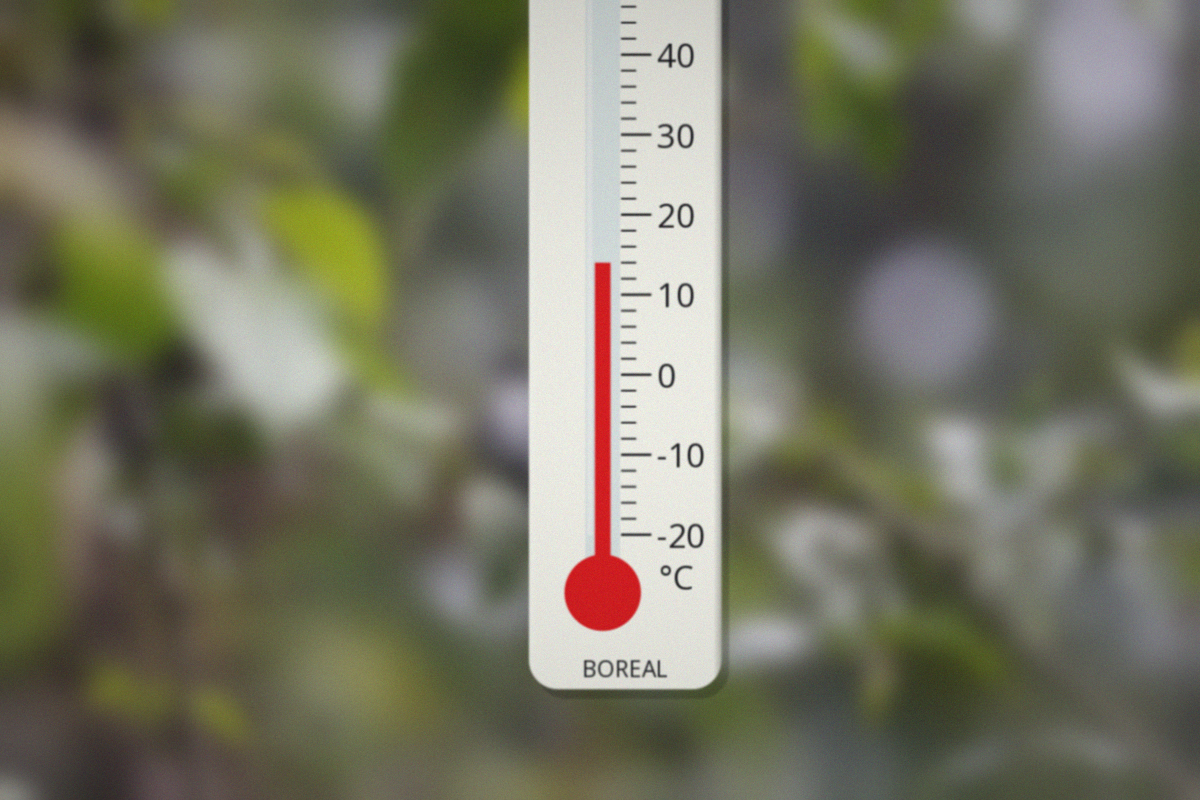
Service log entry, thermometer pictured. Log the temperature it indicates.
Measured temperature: 14 °C
